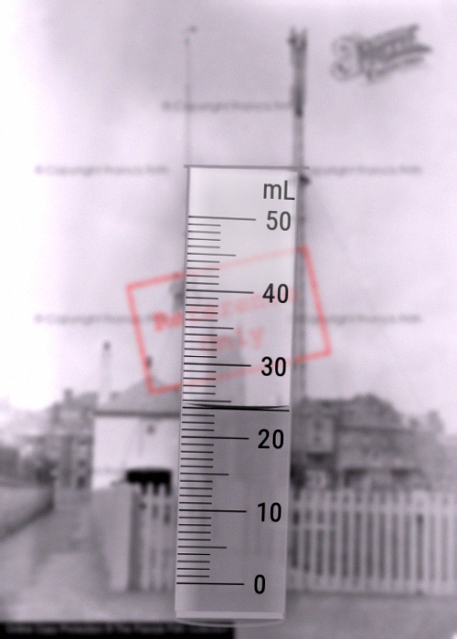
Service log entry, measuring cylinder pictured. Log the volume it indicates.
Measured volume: 24 mL
